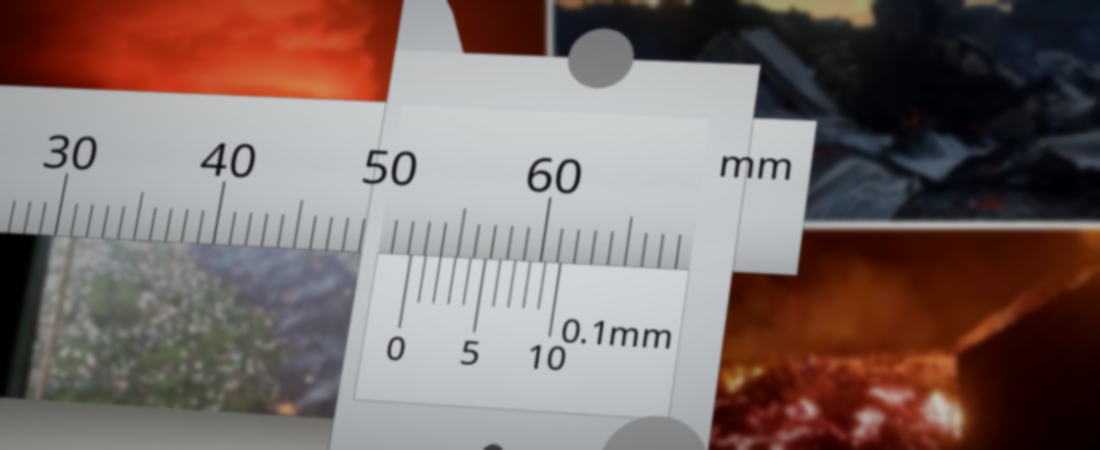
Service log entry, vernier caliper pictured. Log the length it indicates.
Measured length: 52.2 mm
